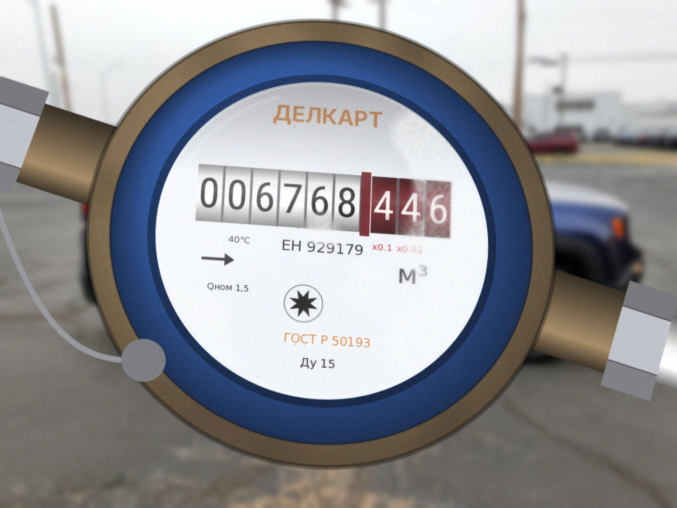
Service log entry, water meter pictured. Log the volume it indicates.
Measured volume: 6768.446 m³
